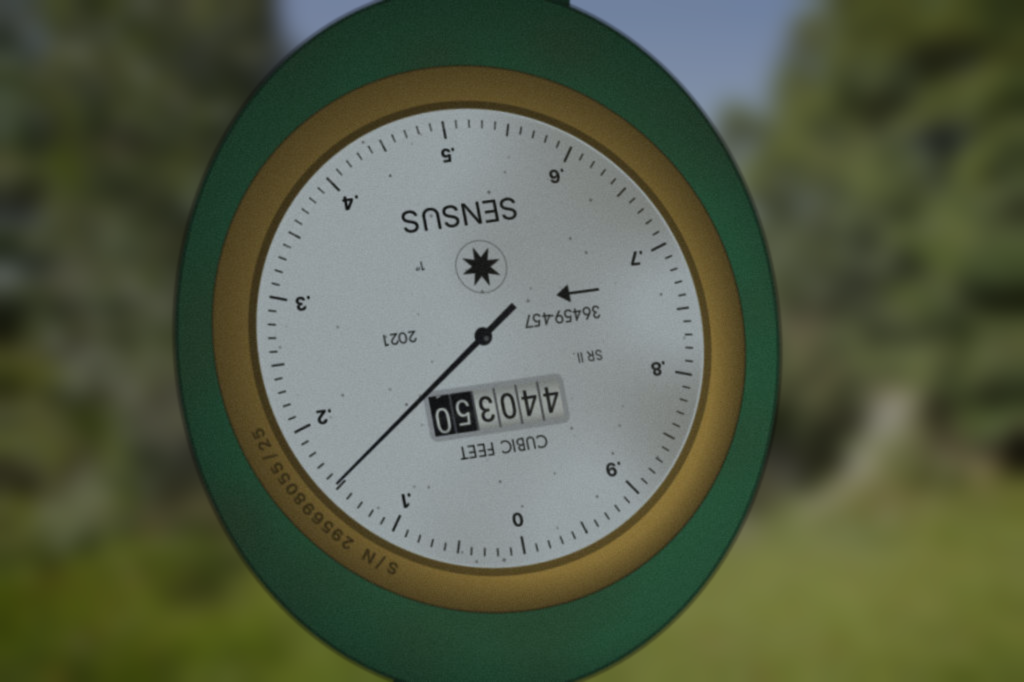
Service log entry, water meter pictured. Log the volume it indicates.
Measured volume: 440350.15 ft³
